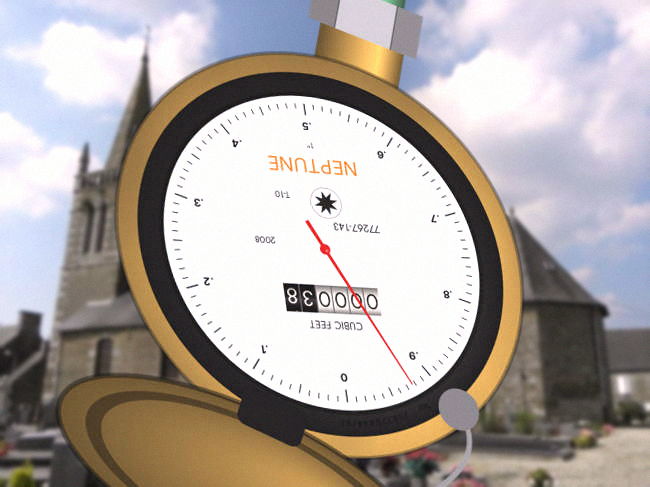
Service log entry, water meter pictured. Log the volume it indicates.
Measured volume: 37.92 ft³
